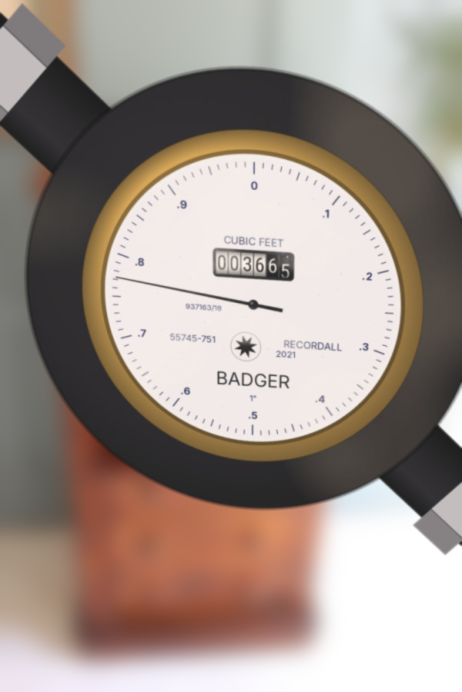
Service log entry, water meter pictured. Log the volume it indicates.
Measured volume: 3664.77 ft³
